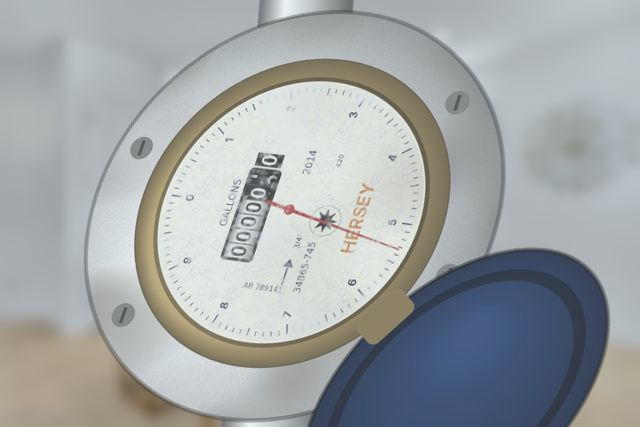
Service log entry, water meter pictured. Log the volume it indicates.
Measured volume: 15.3 gal
